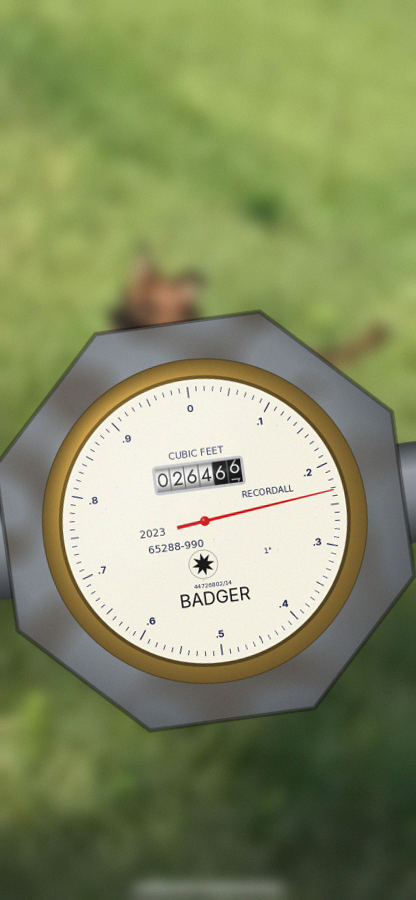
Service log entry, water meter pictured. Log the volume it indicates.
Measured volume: 26466.23 ft³
